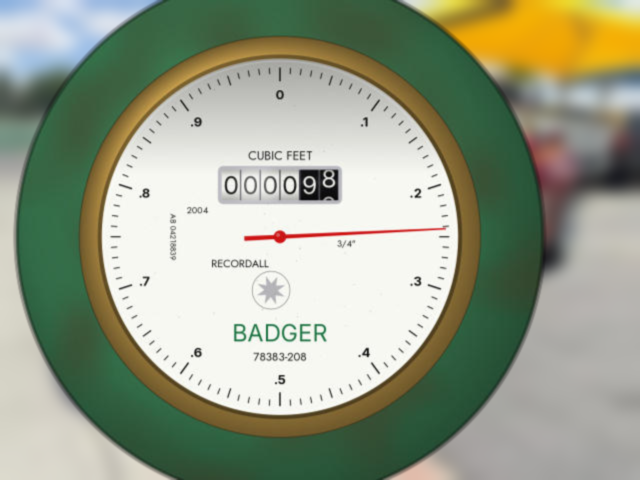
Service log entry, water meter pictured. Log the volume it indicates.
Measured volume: 98.24 ft³
